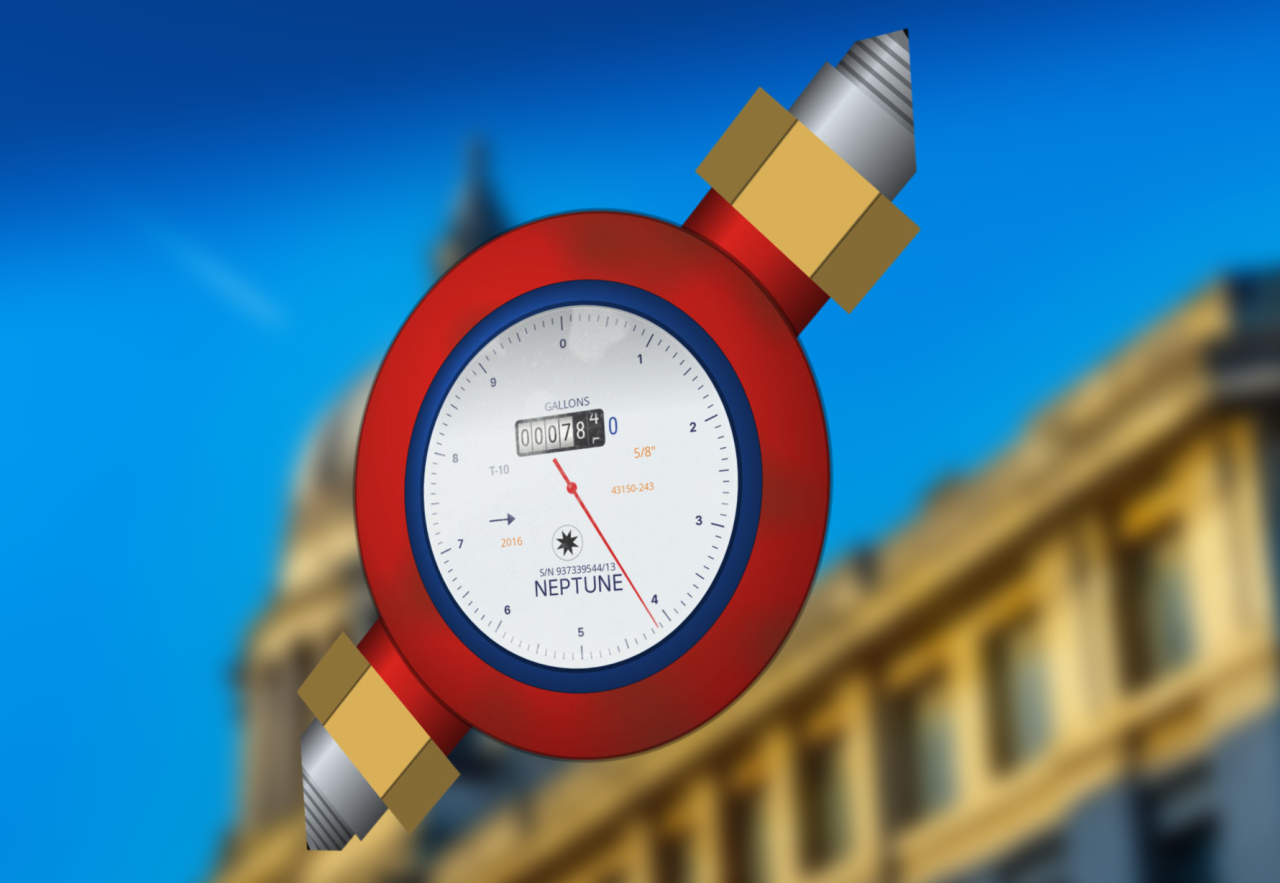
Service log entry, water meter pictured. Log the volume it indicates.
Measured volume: 7844.1 gal
